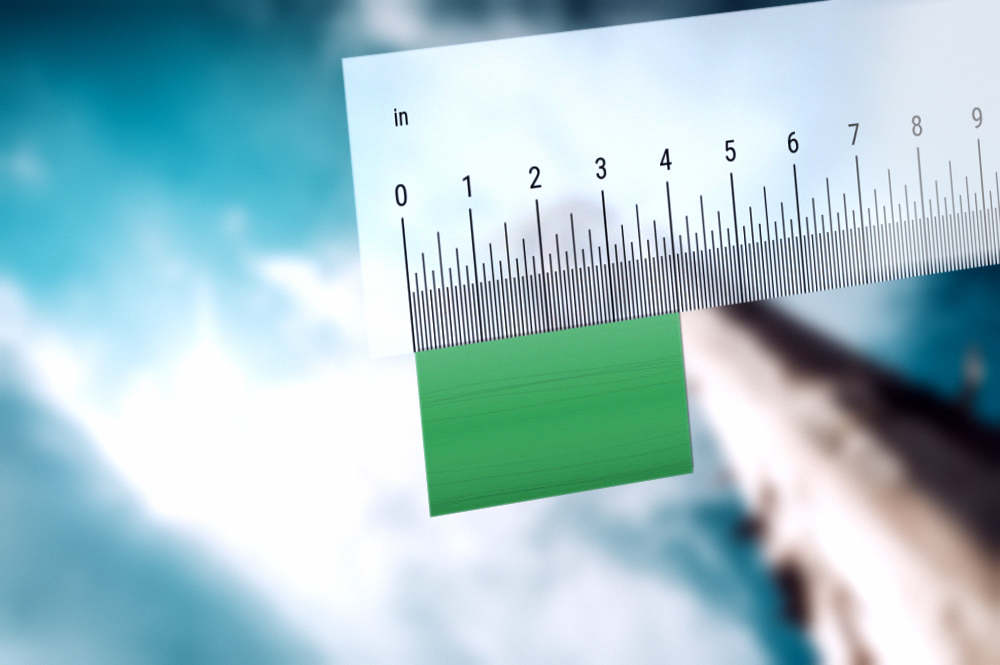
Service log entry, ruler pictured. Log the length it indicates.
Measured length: 4 in
